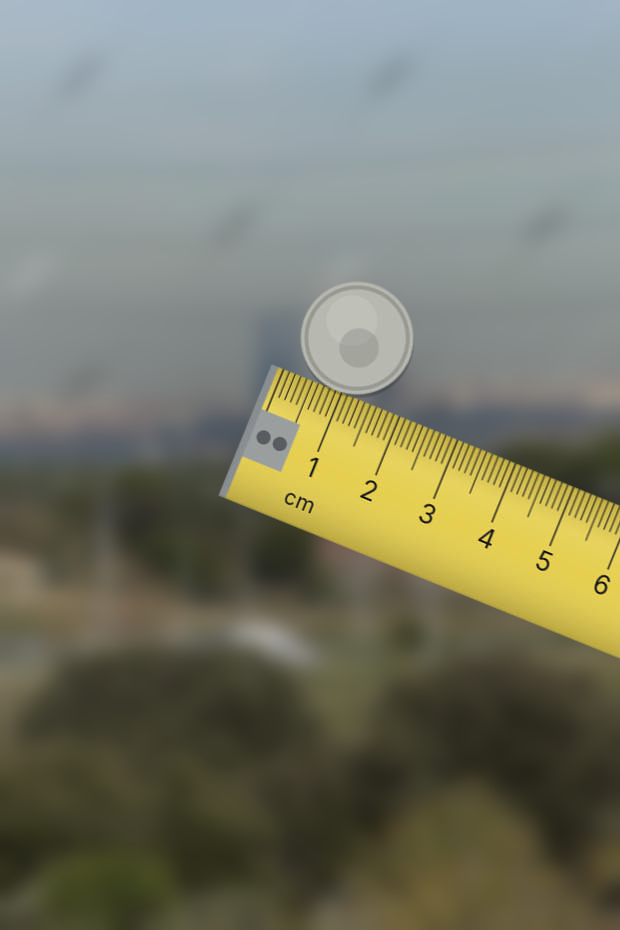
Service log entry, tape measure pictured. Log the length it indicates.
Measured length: 1.8 cm
